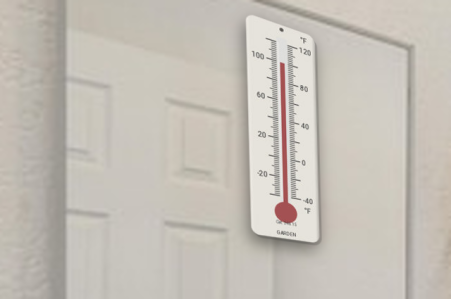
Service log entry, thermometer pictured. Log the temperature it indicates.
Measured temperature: 100 °F
